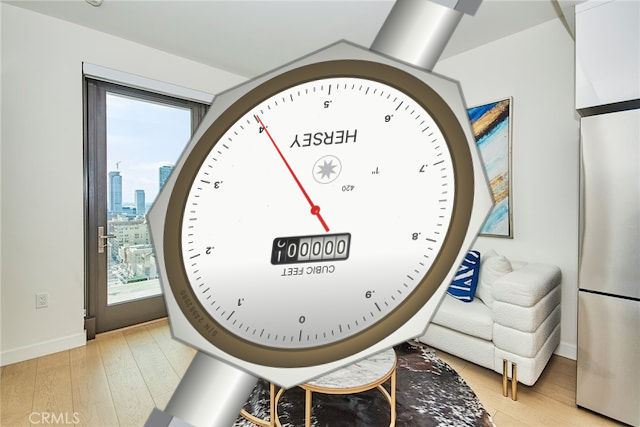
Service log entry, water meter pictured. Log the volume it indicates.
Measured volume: 1.40 ft³
